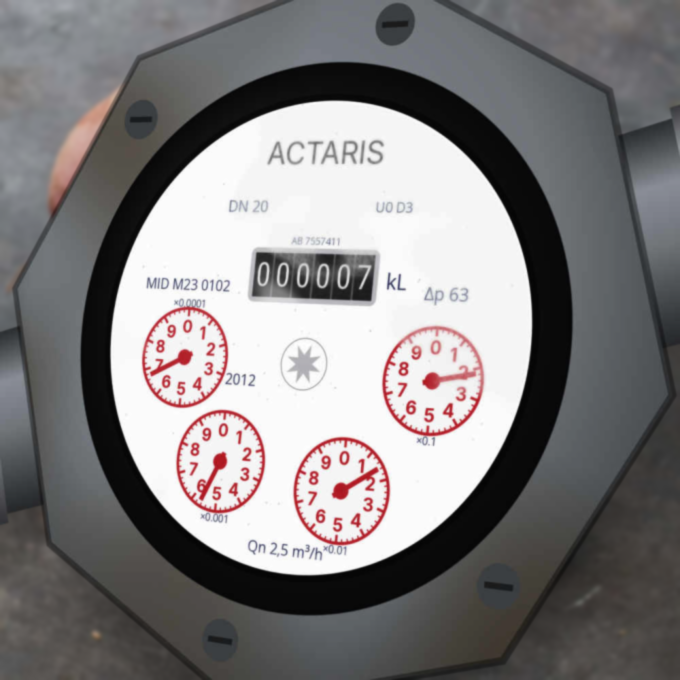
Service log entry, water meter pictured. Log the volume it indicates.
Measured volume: 7.2156 kL
